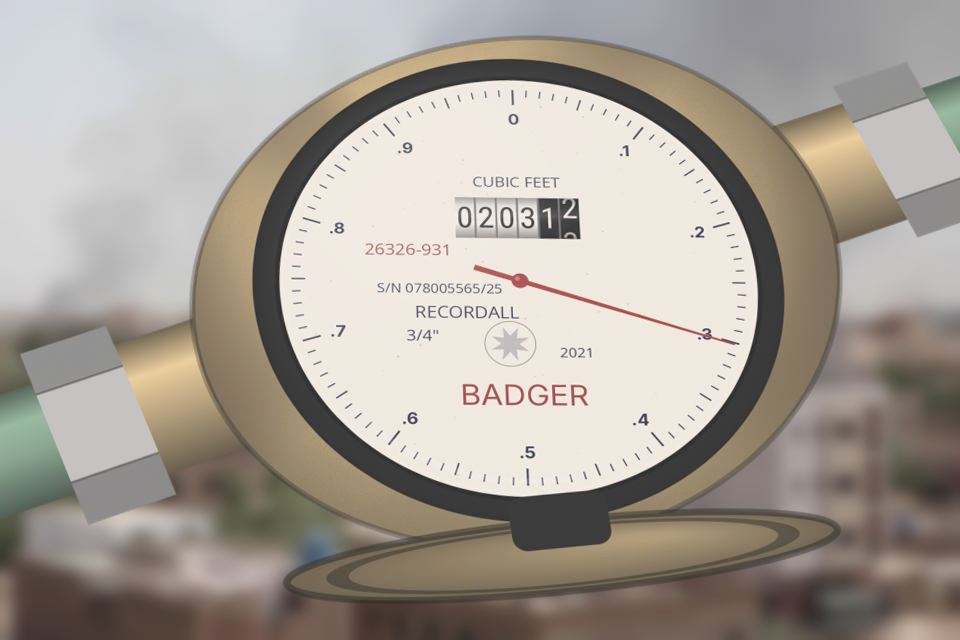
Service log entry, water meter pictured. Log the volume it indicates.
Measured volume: 20312.30 ft³
